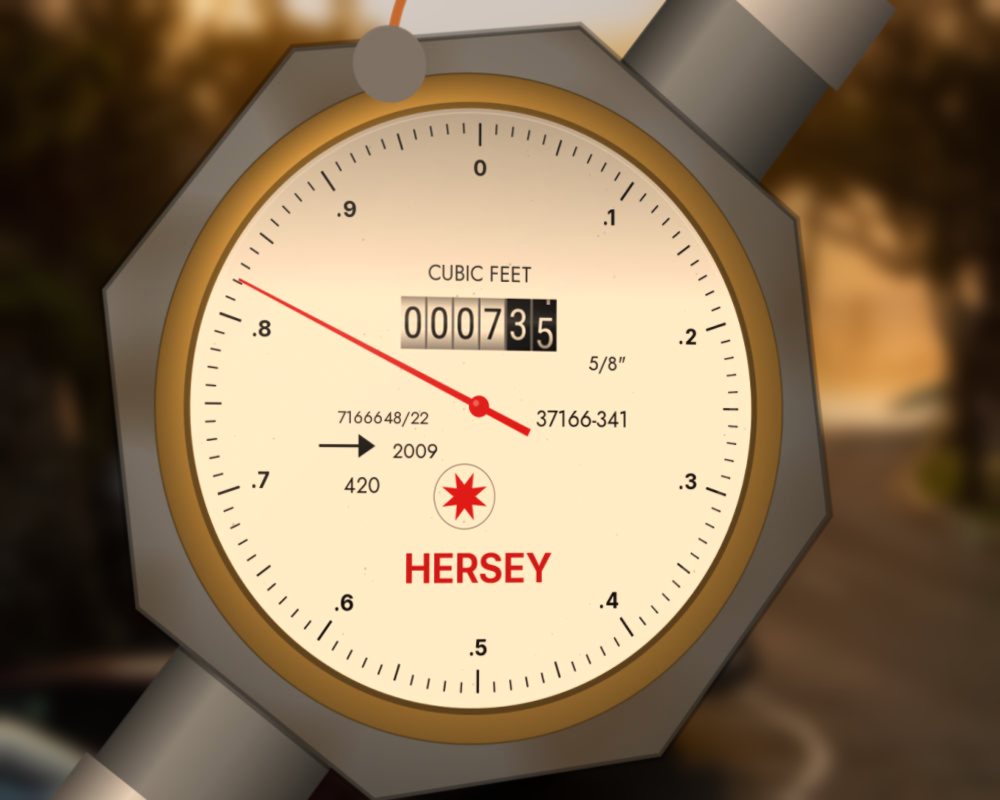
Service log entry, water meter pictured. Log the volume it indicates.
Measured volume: 734.82 ft³
